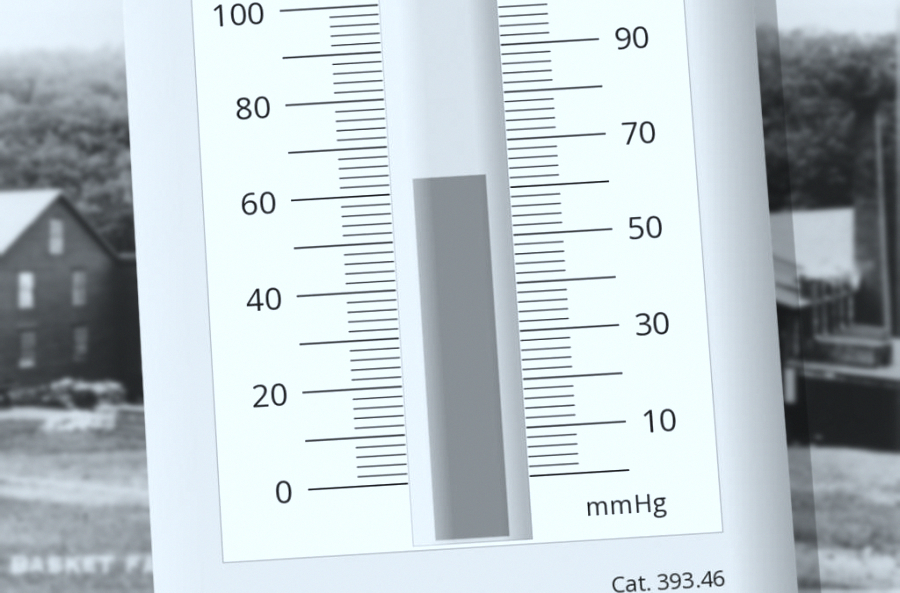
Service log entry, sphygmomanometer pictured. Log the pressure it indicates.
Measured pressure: 63 mmHg
